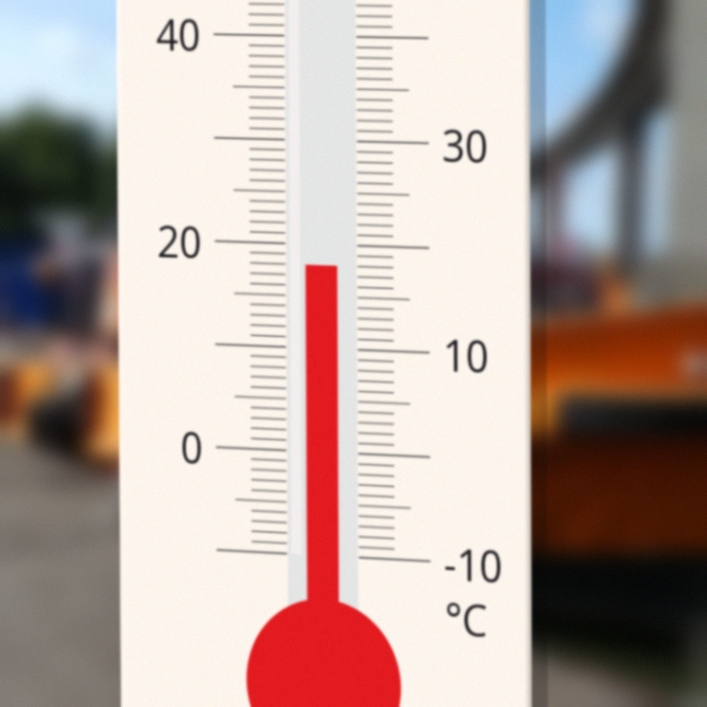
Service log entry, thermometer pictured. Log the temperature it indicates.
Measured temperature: 18 °C
